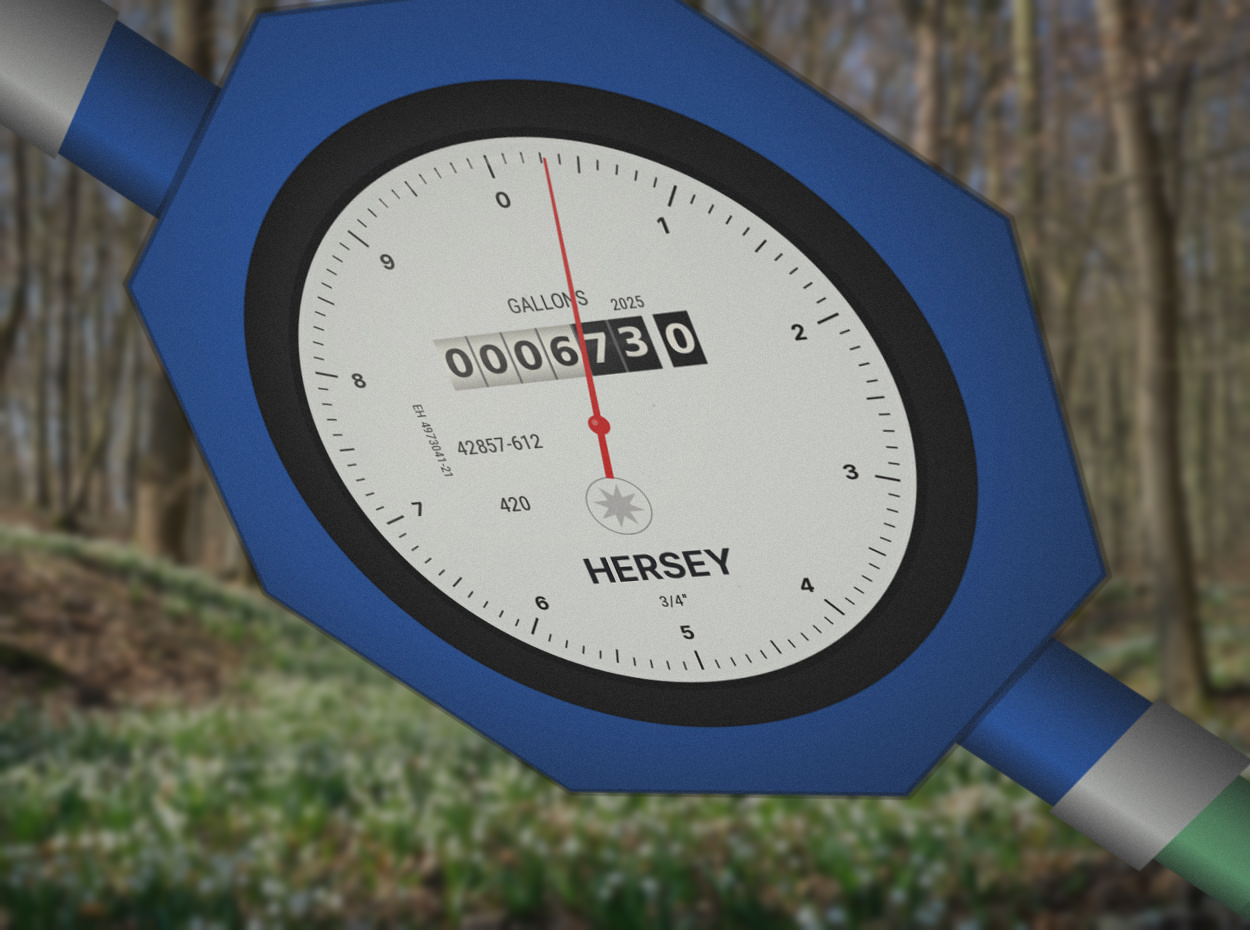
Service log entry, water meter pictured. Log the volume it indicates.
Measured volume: 6730.3 gal
